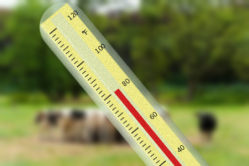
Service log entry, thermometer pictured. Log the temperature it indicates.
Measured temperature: 80 °F
